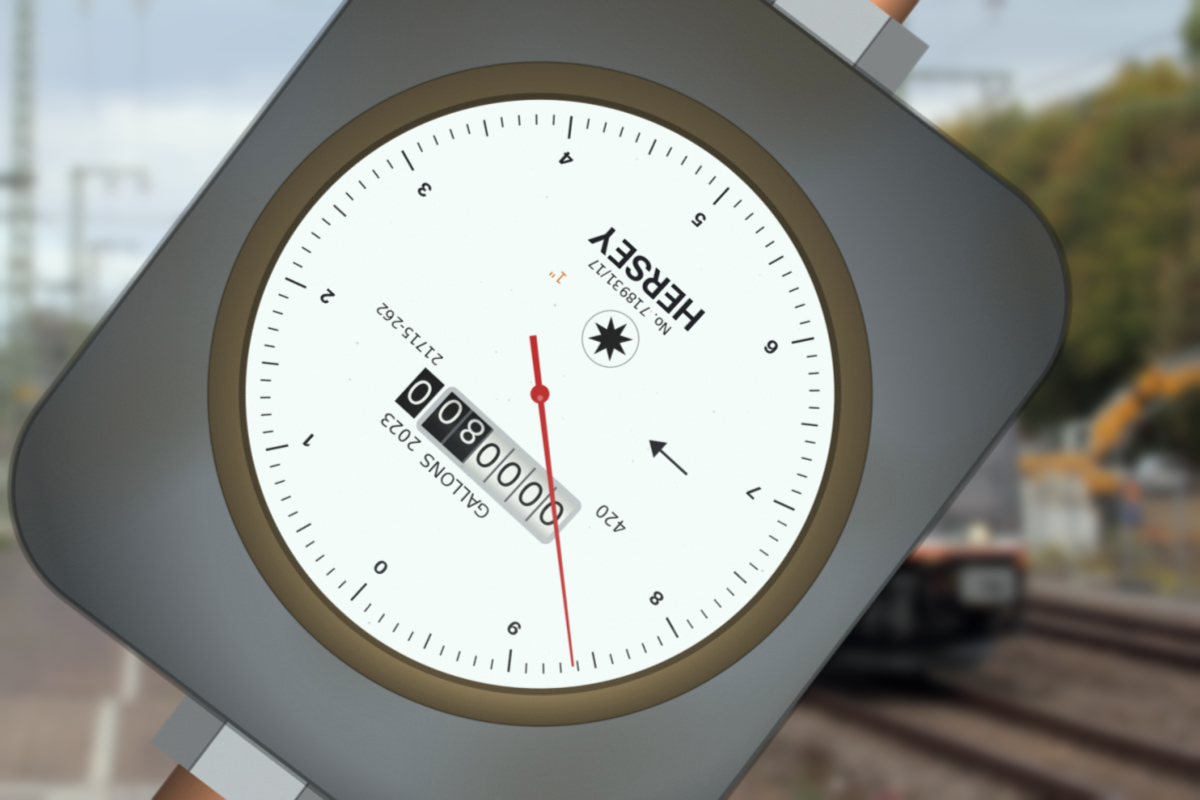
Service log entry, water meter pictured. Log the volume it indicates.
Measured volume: 798.6 gal
